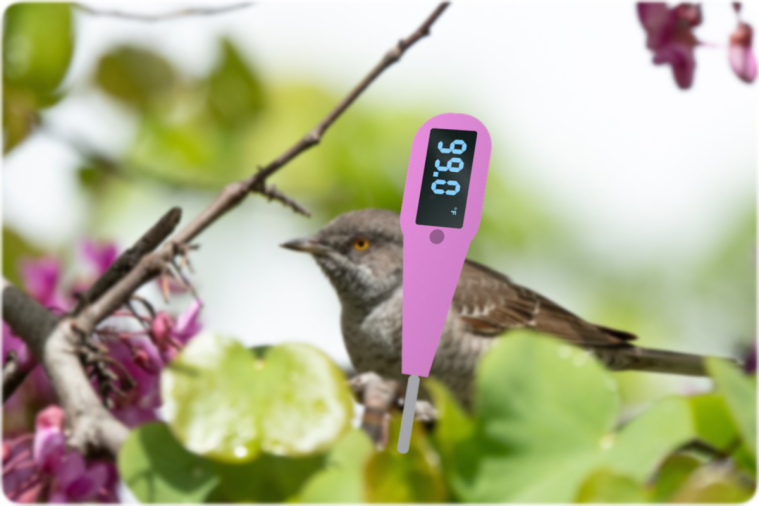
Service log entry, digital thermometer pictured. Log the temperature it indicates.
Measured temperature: 99.0 °F
